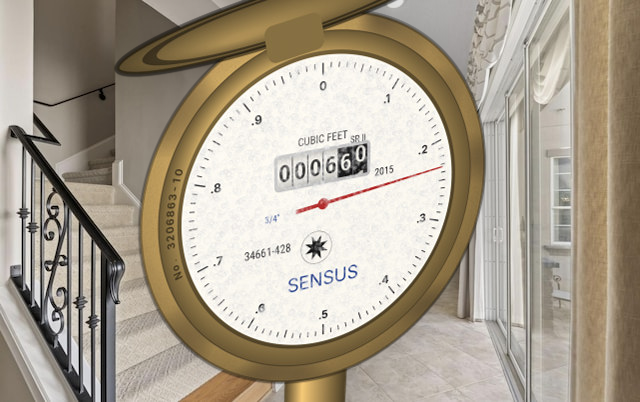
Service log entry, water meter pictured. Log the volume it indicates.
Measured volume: 660.23 ft³
